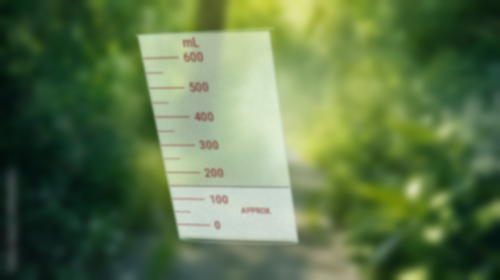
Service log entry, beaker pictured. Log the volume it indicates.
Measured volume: 150 mL
